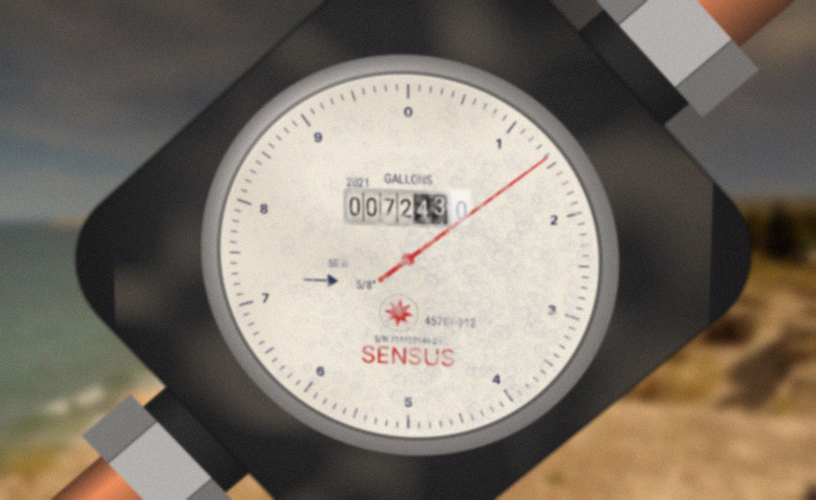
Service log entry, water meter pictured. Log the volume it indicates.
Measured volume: 72431.4 gal
